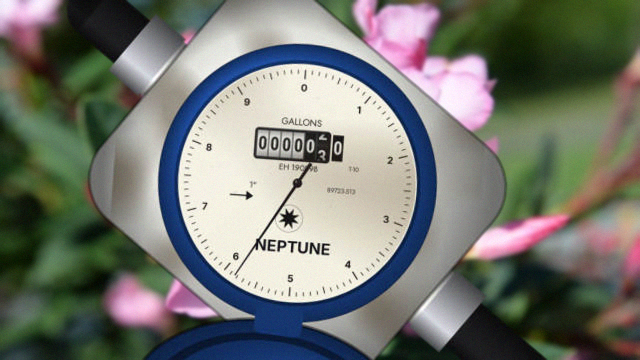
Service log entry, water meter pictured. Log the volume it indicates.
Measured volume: 25.8 gal
